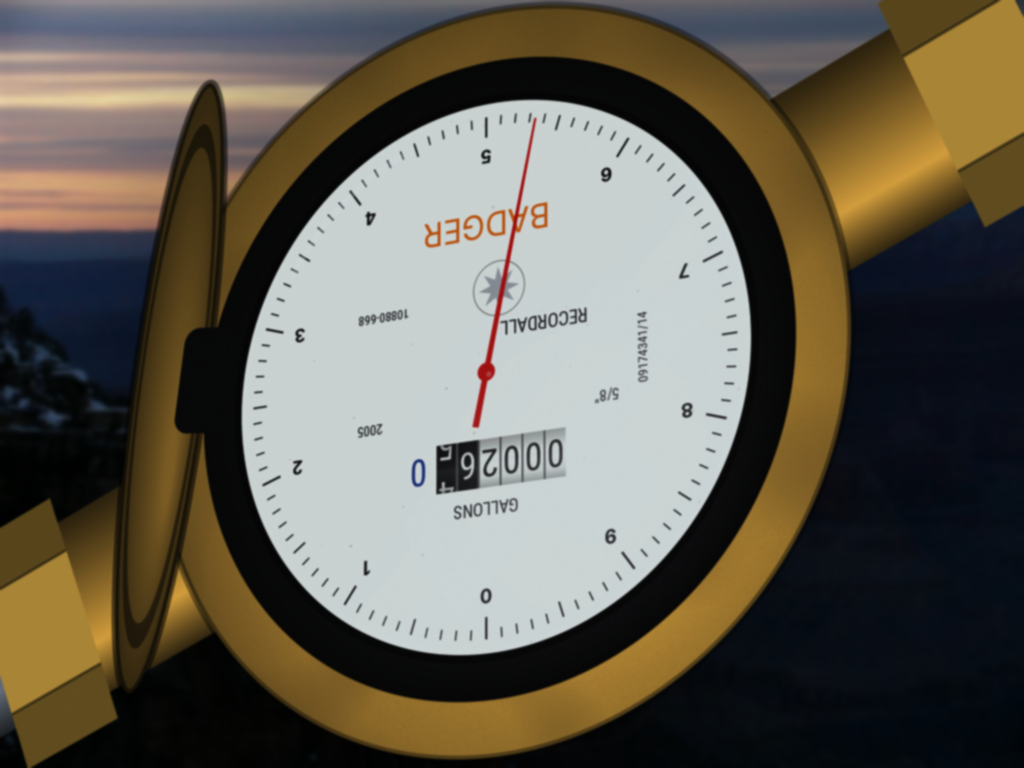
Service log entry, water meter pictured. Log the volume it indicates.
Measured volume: 2645.3 gal
